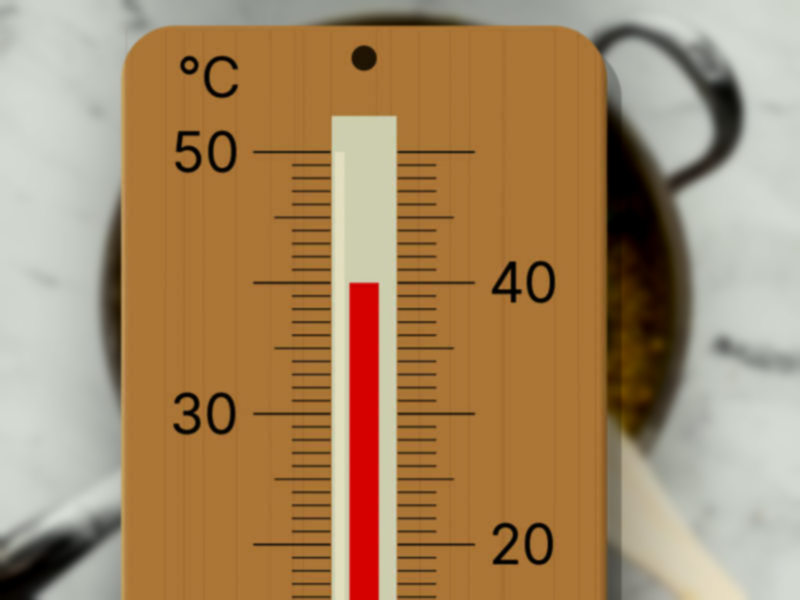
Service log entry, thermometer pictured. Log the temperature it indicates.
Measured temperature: 40 °C
